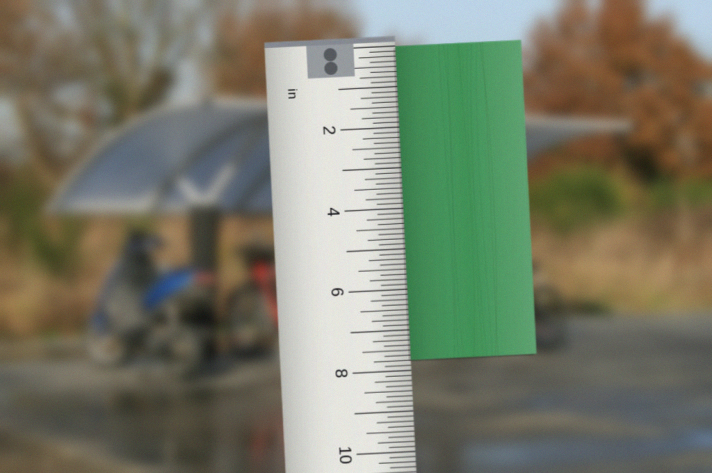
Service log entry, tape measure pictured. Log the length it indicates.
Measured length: 7.75 in
